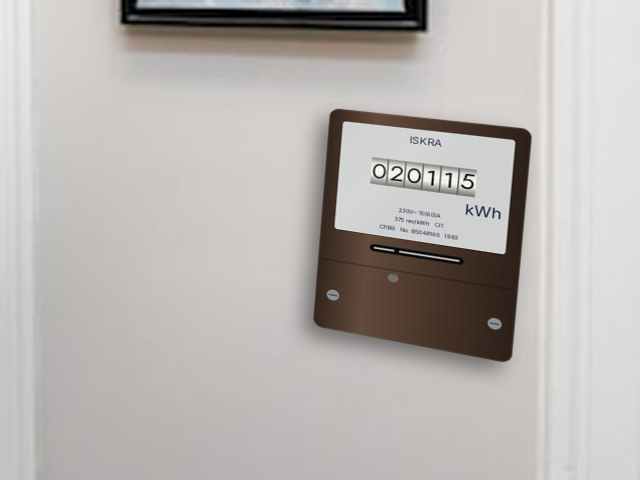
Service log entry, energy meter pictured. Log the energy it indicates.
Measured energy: 20115 kWh
